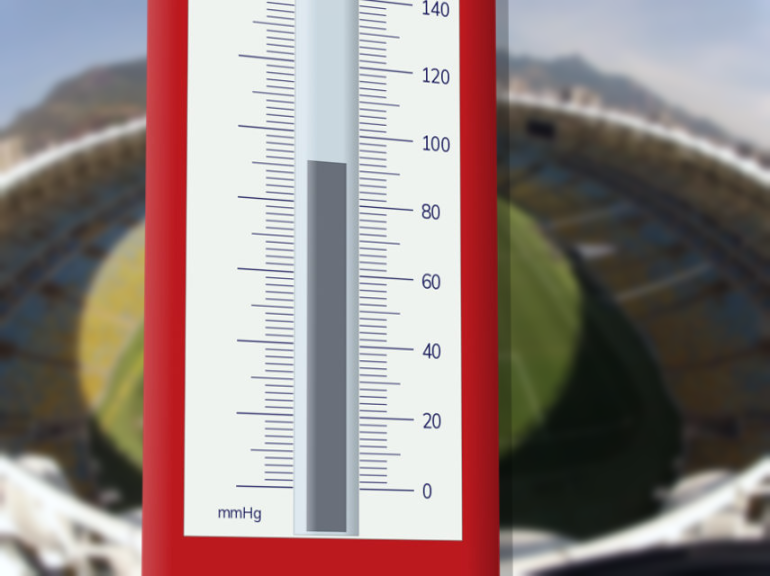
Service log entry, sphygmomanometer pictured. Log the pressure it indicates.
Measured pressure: 92 mmHg
